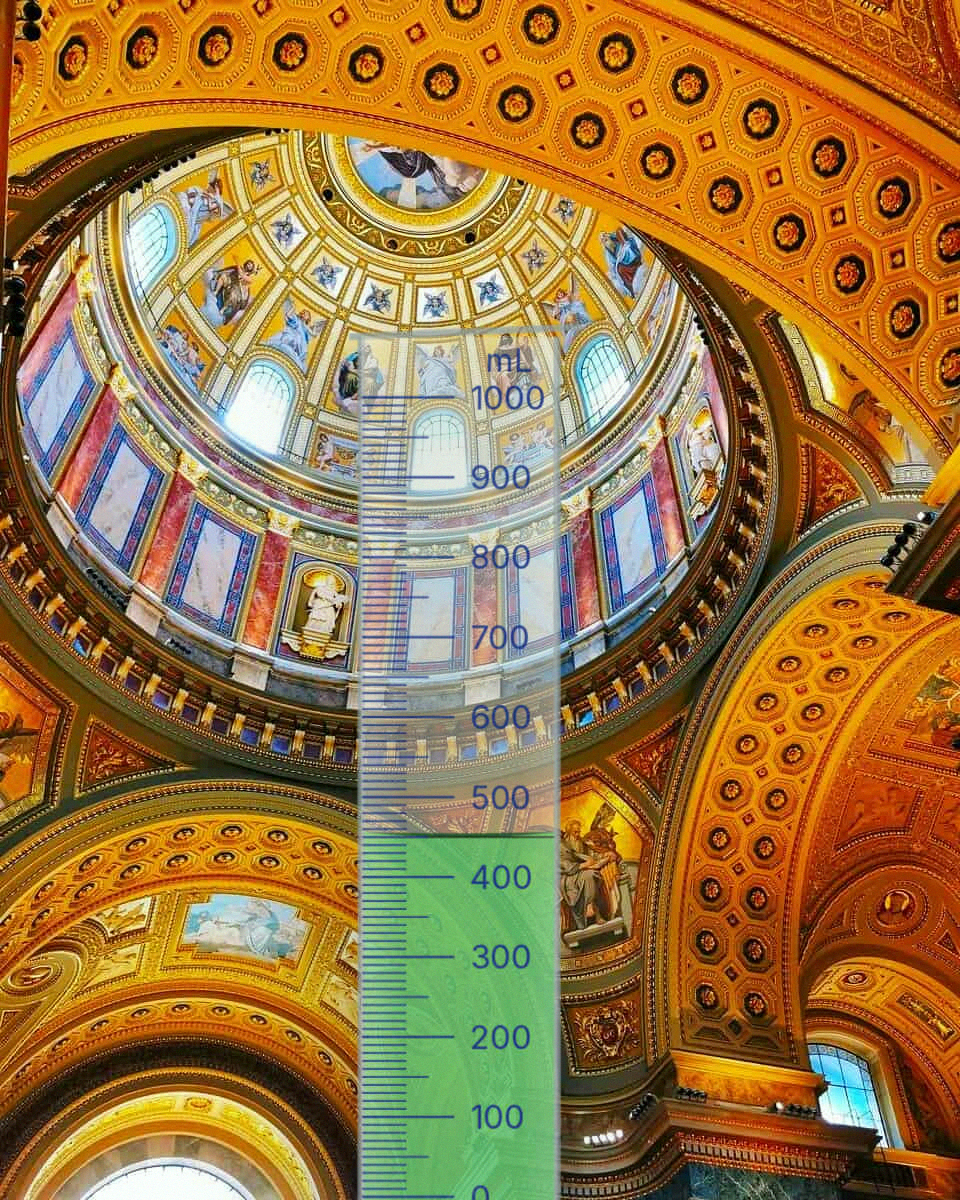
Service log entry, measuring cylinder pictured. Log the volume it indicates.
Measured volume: 450 mL
